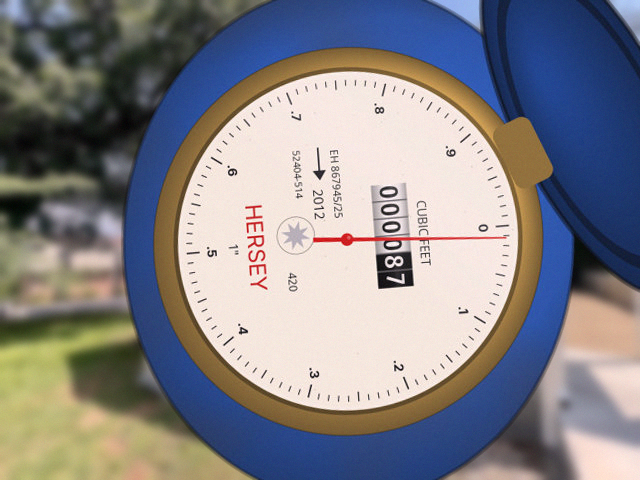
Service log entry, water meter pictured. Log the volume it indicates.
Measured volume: 87.01 ft³
